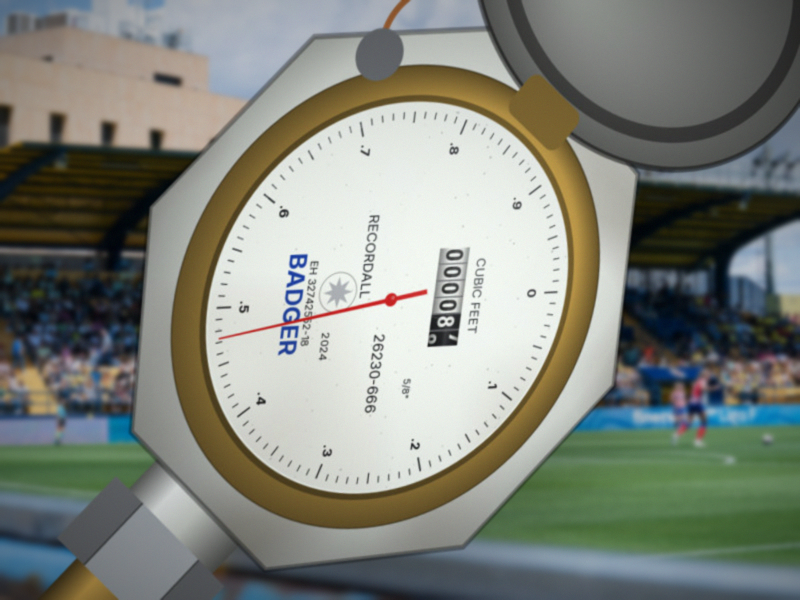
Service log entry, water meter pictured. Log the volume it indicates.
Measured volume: 87.47 ft³
